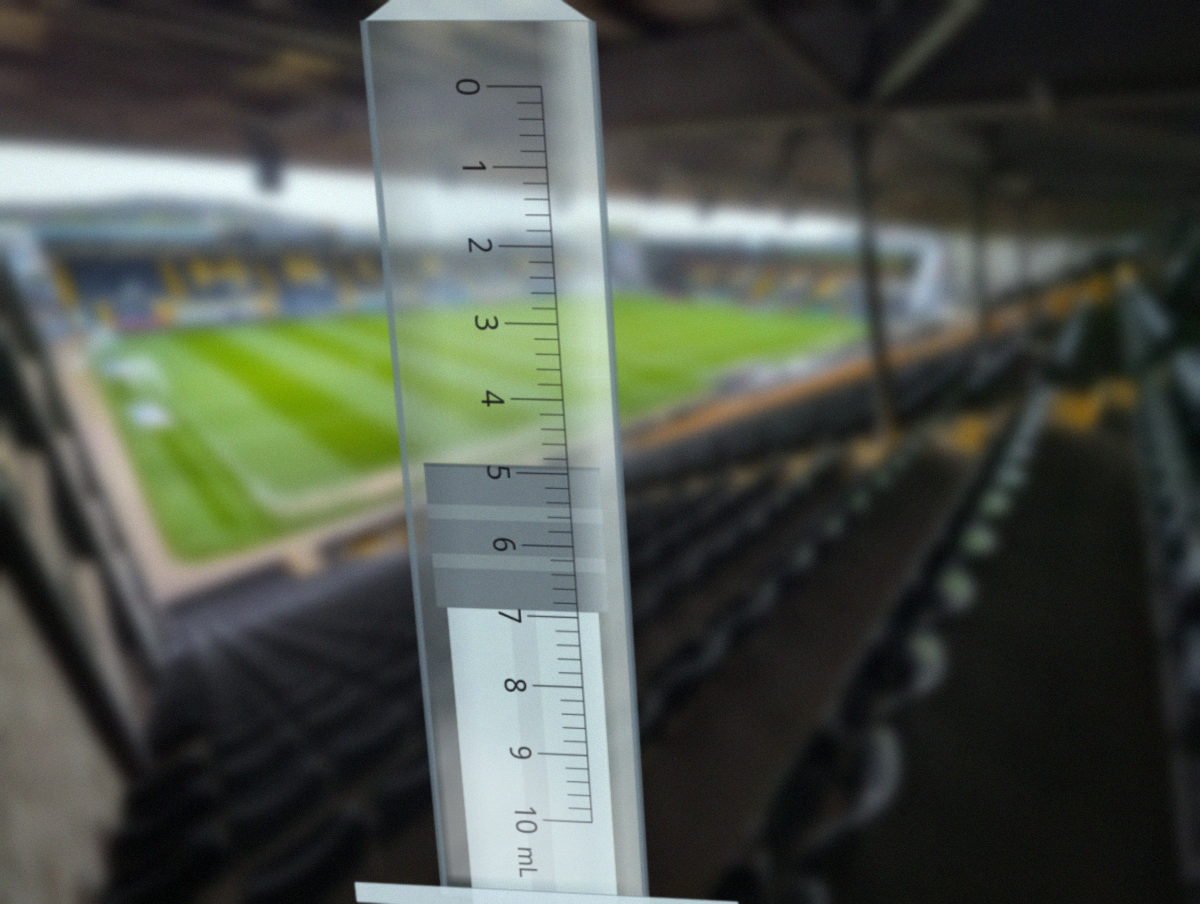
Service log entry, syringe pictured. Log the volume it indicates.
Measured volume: 4.9 mL
